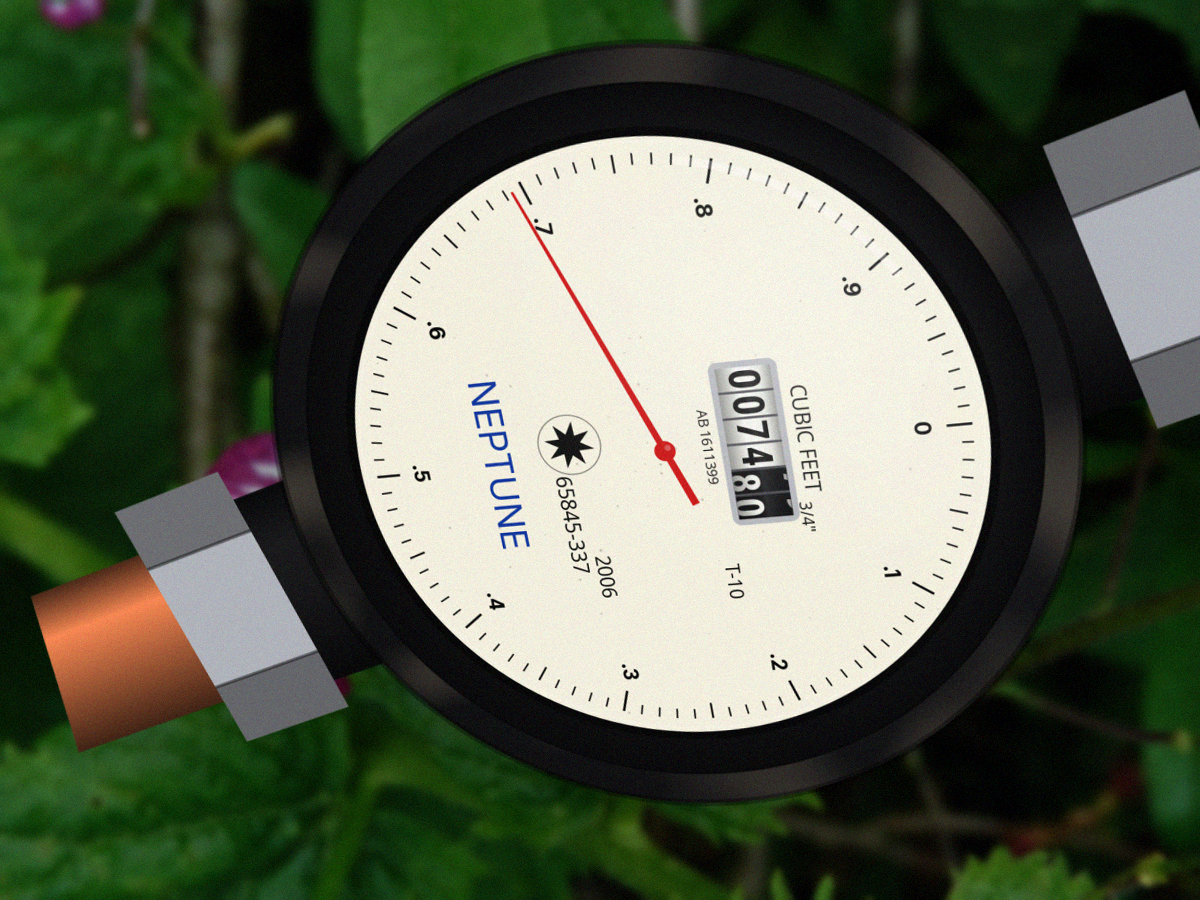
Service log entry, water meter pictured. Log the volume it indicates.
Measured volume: 7479.69 ft³
